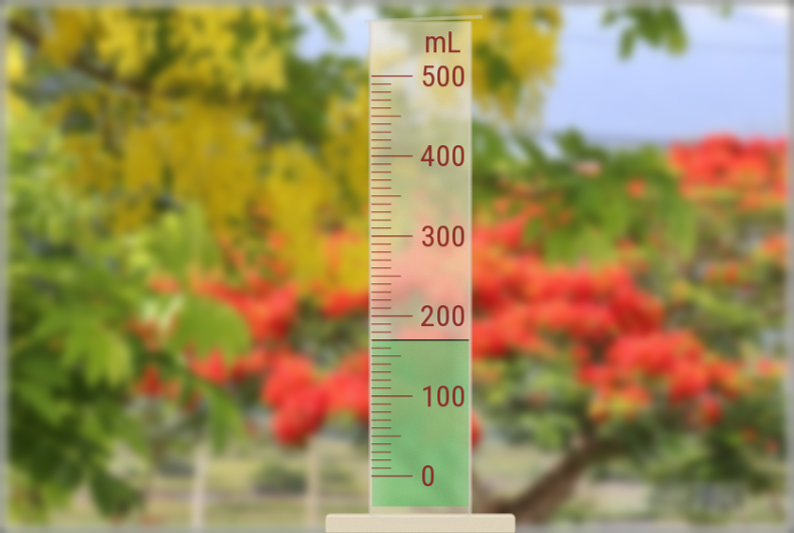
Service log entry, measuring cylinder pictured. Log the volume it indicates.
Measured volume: 170 mL
